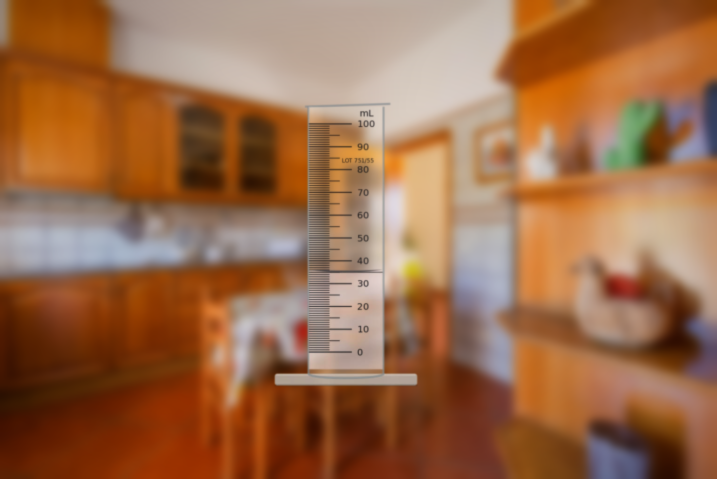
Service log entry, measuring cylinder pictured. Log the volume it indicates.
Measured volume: 35 mL
